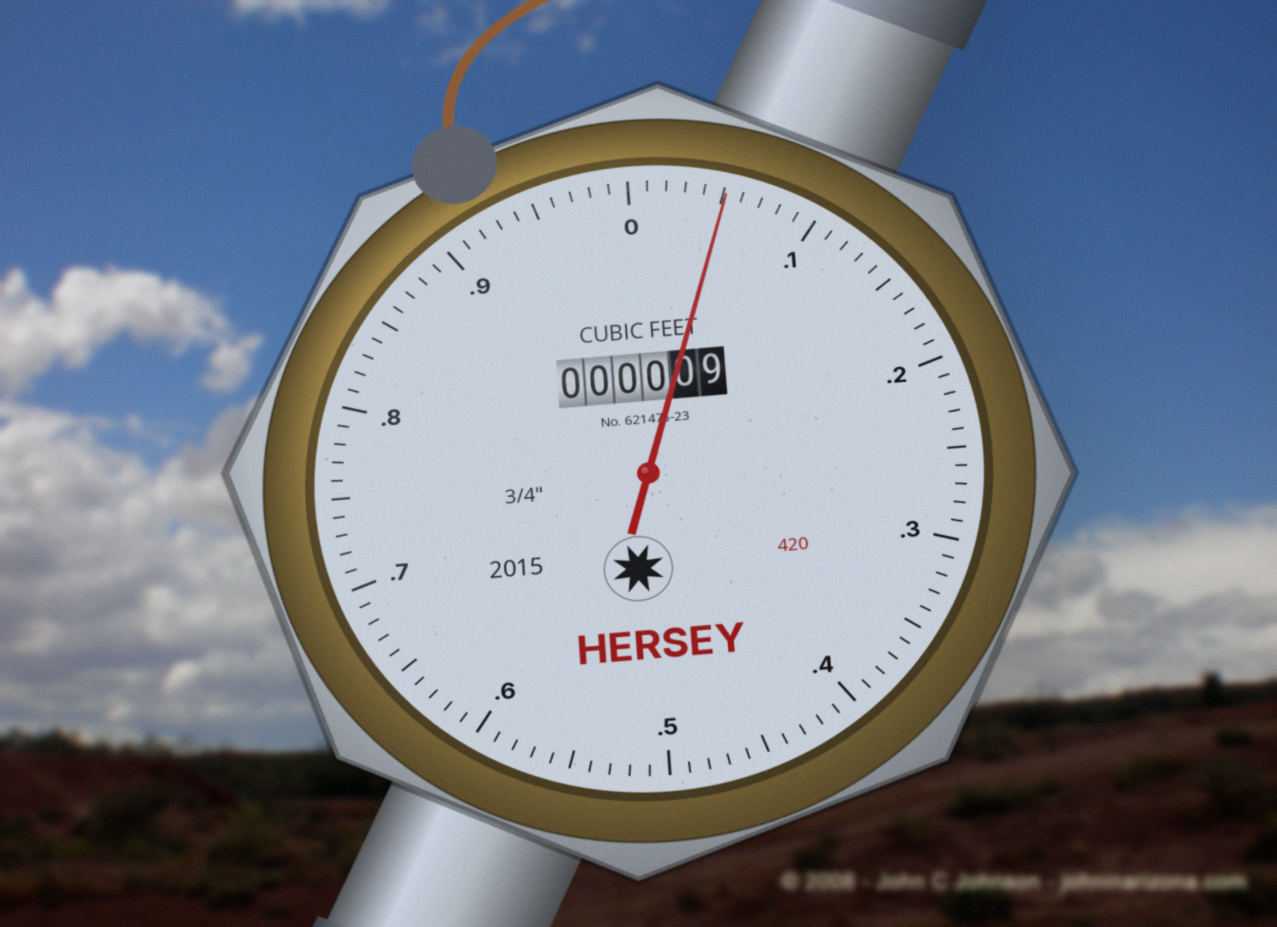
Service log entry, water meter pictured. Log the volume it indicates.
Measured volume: 9.05 ft³
